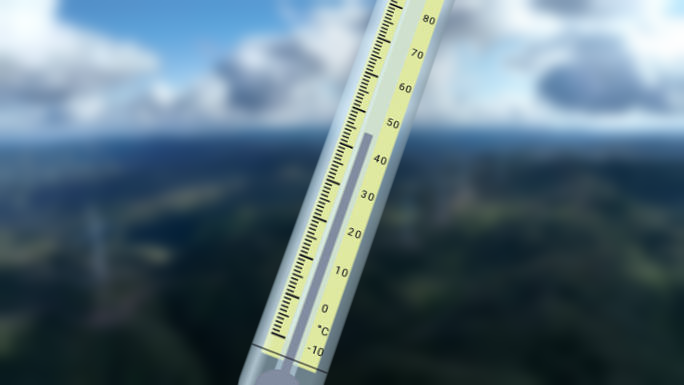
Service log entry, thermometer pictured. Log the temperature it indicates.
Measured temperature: 45 °C
